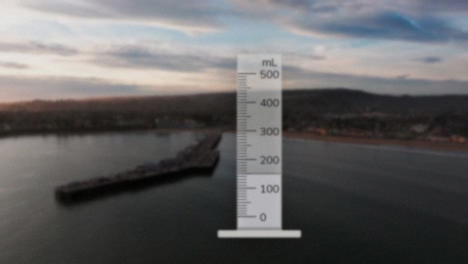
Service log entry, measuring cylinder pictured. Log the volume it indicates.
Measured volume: 150 mL
